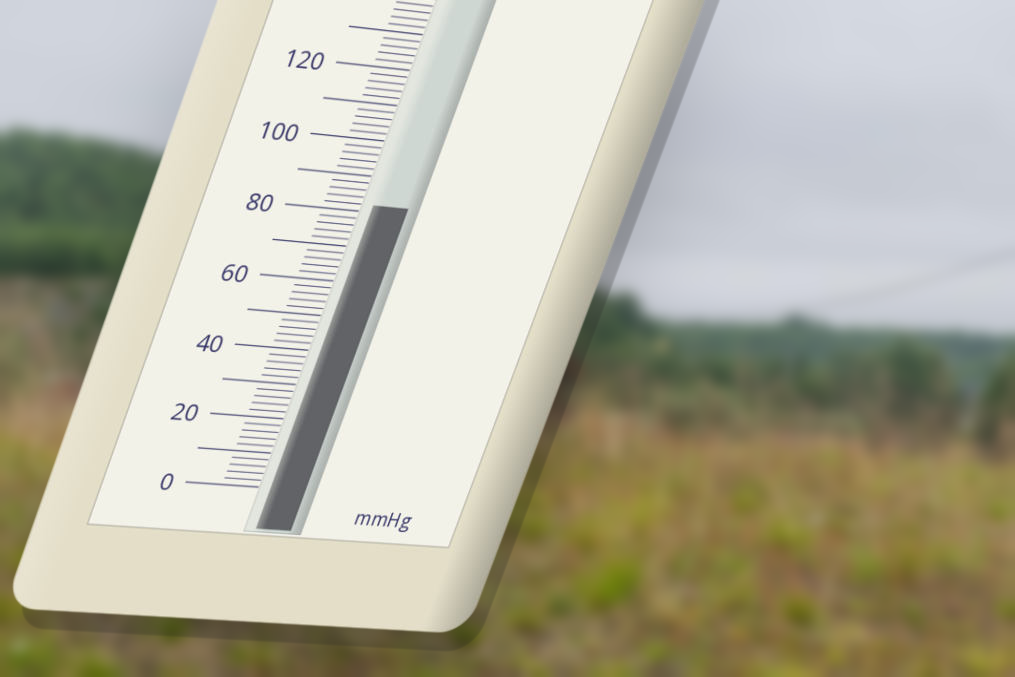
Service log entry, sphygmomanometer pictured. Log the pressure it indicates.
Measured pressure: 82 mmHg
